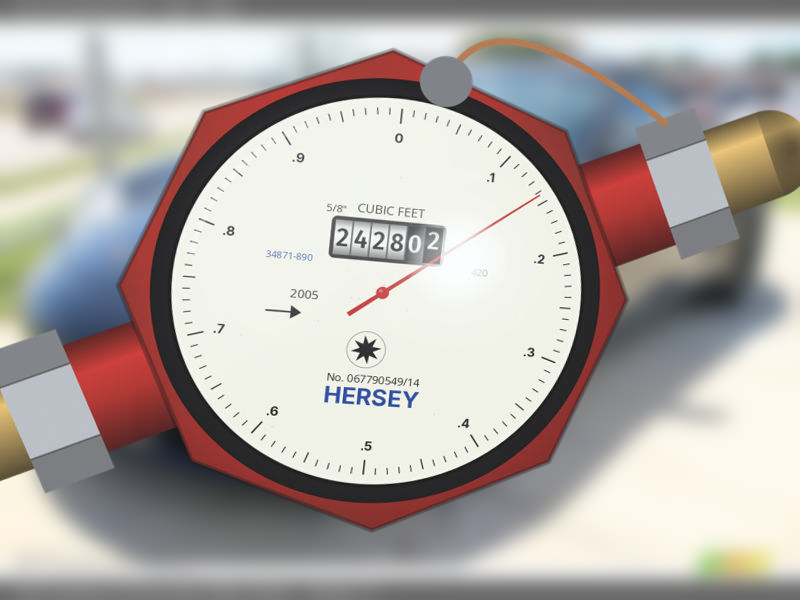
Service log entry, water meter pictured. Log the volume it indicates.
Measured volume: 242802.14 ft³
